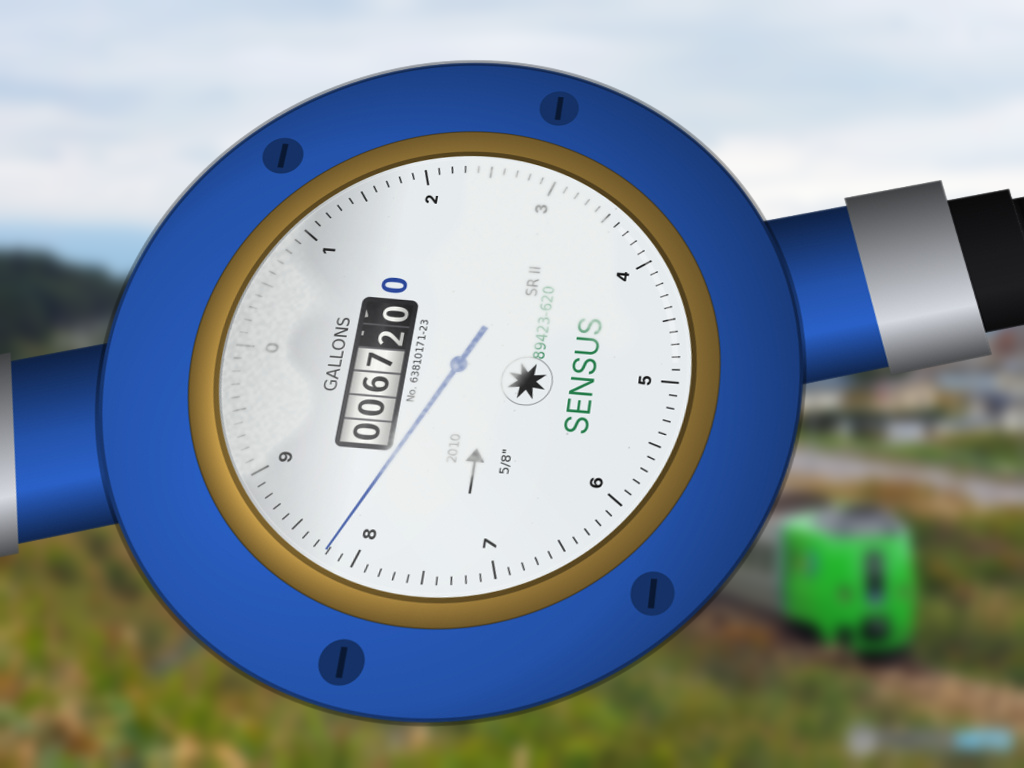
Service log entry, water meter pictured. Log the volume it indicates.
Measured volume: 67198.2 gal
